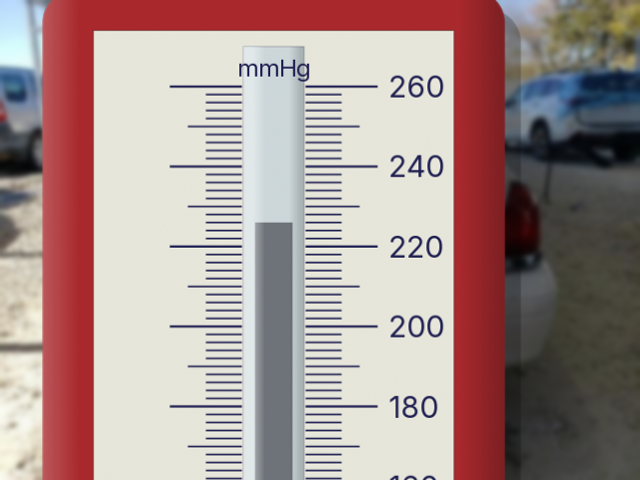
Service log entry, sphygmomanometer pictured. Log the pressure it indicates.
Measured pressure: 226 mmHg
